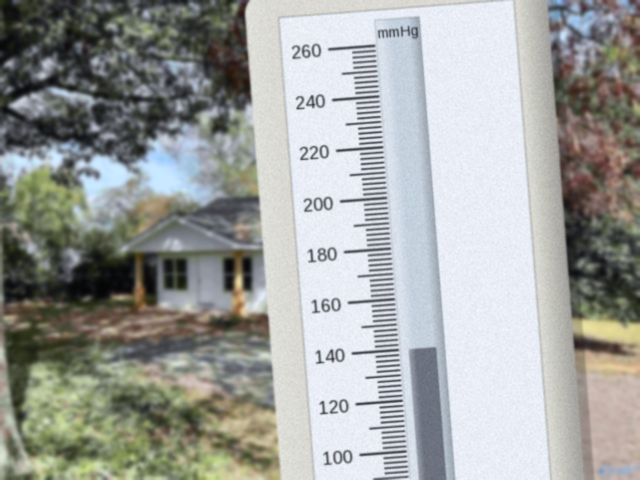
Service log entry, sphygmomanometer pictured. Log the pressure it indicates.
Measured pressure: 140 mmHg
